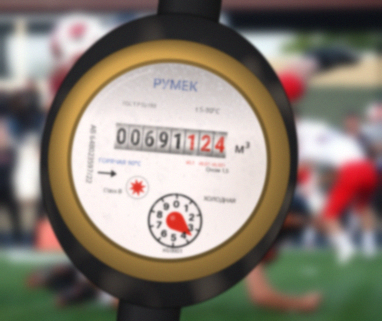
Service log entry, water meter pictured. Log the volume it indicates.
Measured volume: 691.1243 m³
